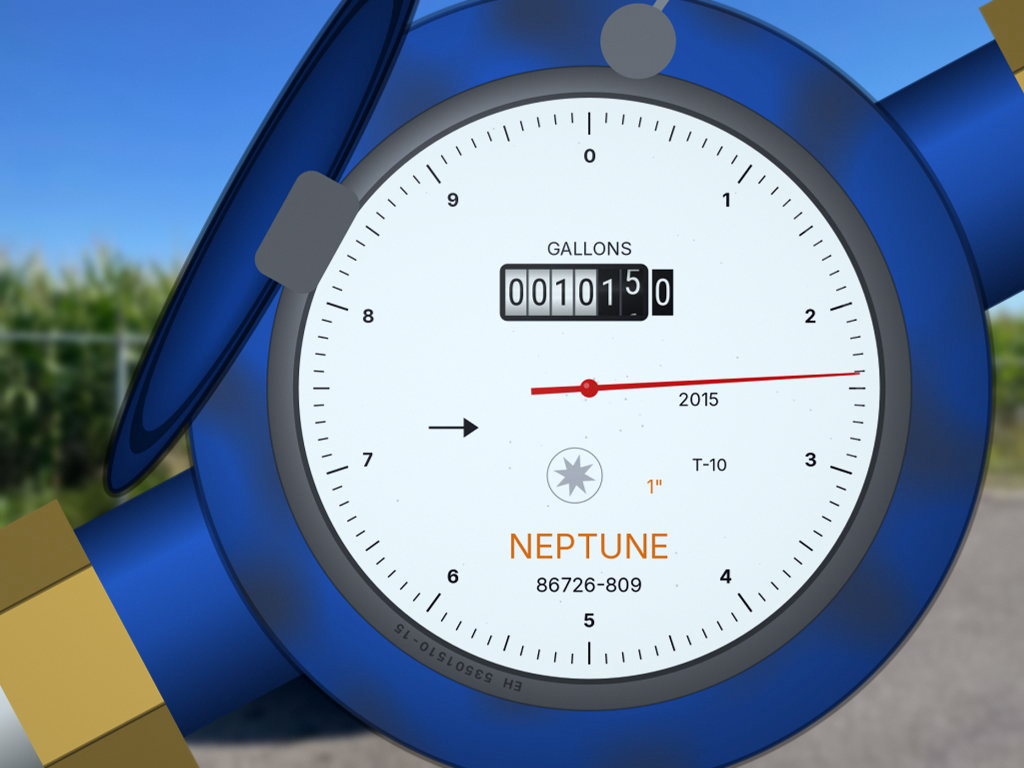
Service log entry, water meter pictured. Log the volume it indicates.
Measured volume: 10152.4 gal
